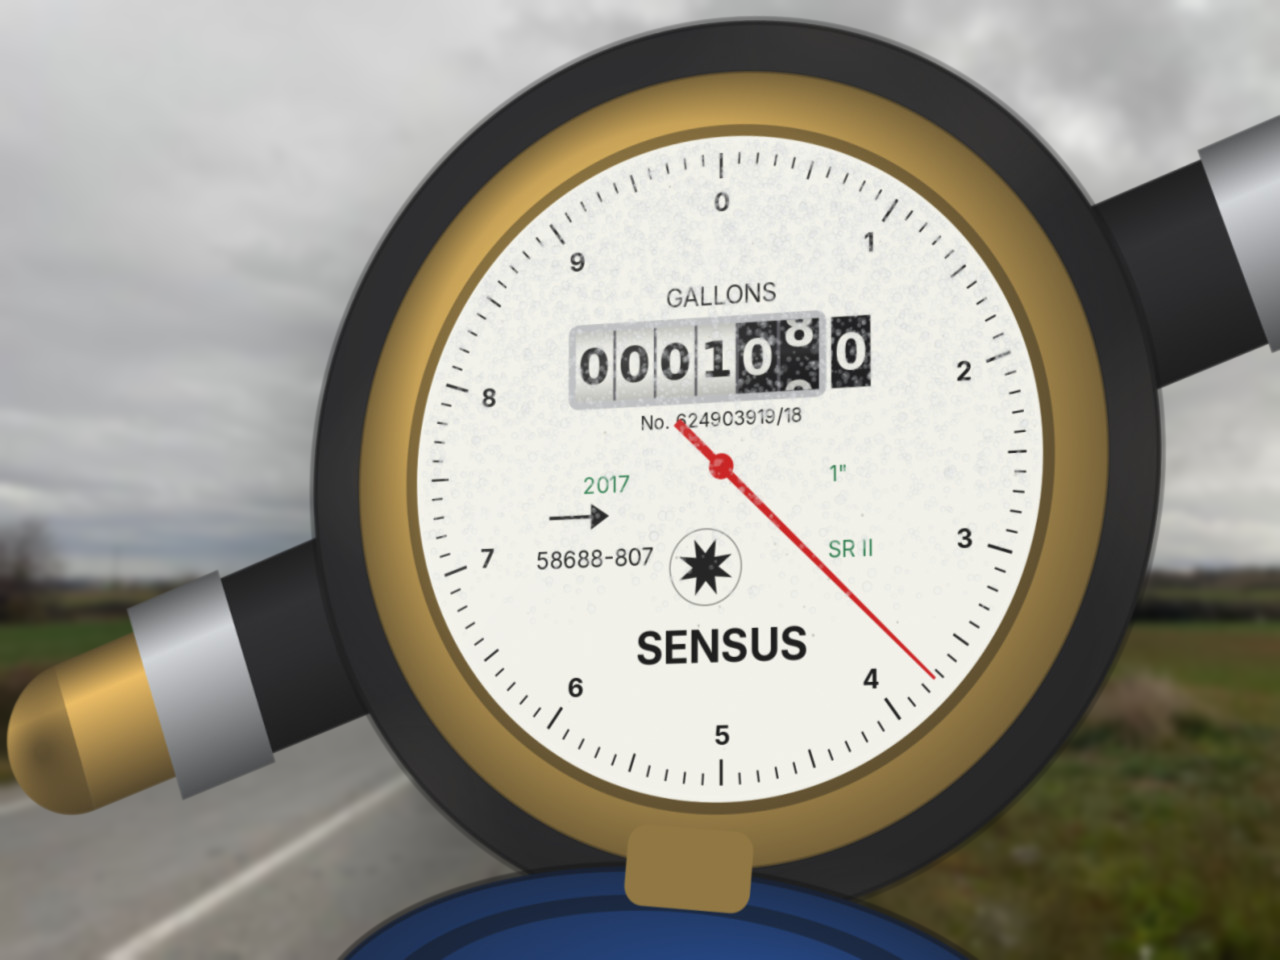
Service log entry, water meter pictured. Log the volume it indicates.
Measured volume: 1083.7 gal
